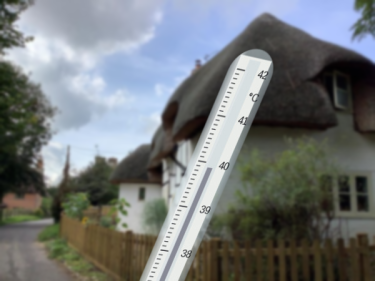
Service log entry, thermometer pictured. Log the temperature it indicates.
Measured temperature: 39.9 °C
